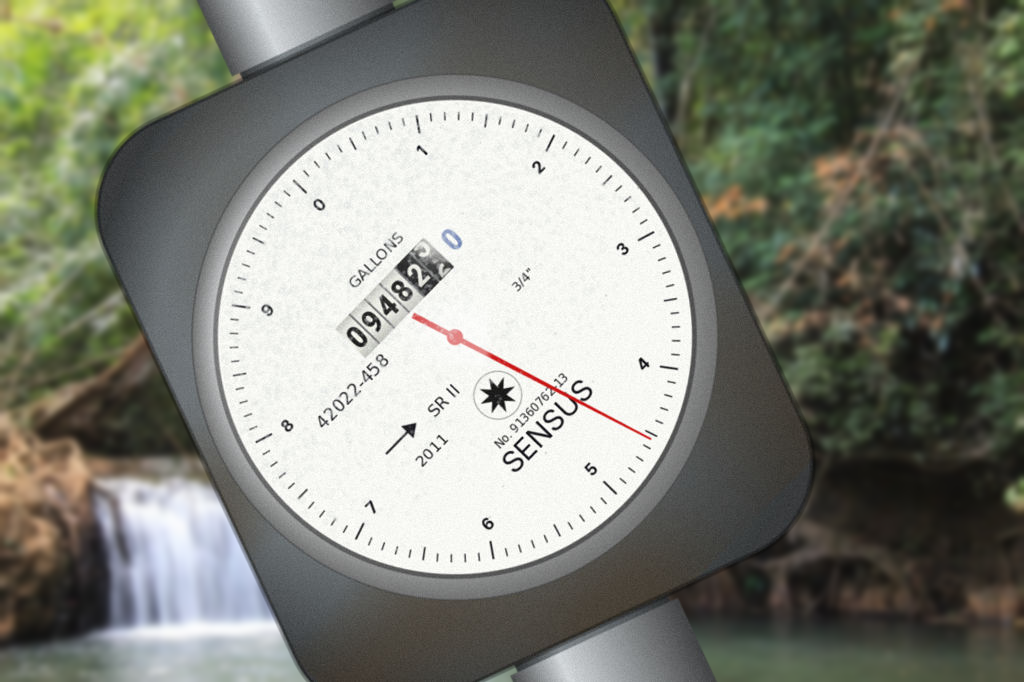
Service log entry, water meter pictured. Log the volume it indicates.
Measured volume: 948254.5 gal
